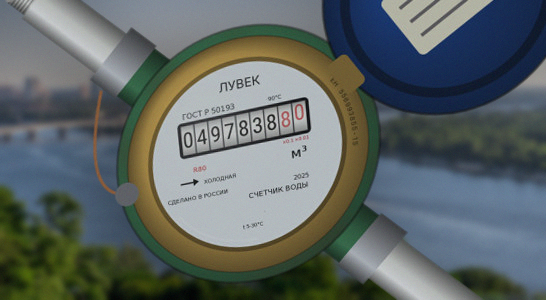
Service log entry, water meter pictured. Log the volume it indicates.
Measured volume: 497838.80 m³
